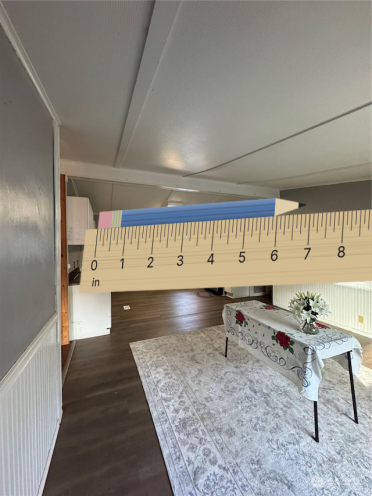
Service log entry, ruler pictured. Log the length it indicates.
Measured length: 6.875 in
